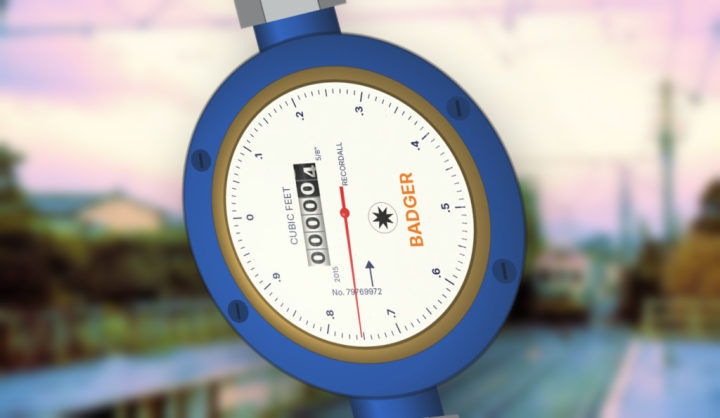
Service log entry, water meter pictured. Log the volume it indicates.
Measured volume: 3.75 ft³
